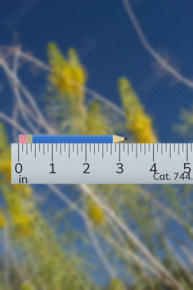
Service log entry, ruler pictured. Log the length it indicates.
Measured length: 3.25 in
